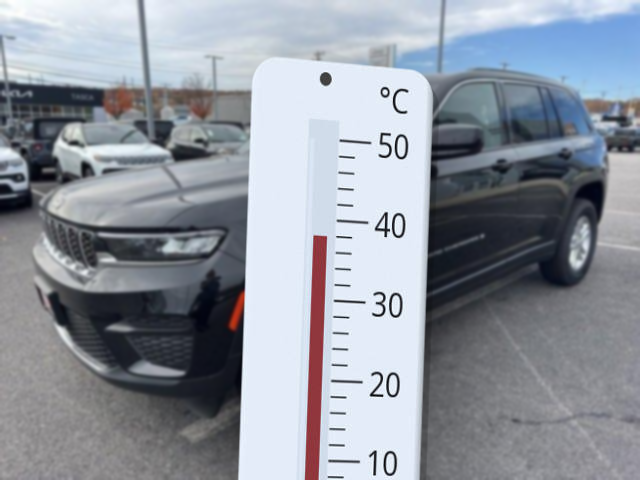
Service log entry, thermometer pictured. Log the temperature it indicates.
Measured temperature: 38 °C
